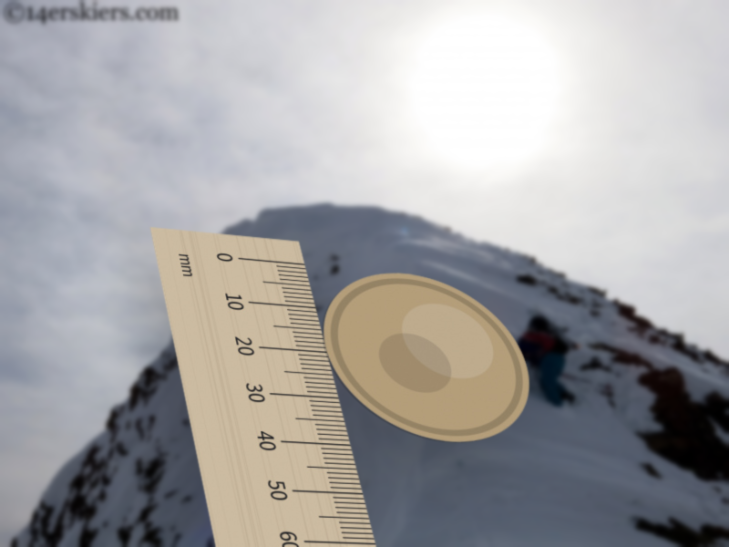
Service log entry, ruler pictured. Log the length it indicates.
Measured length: 38 mm
